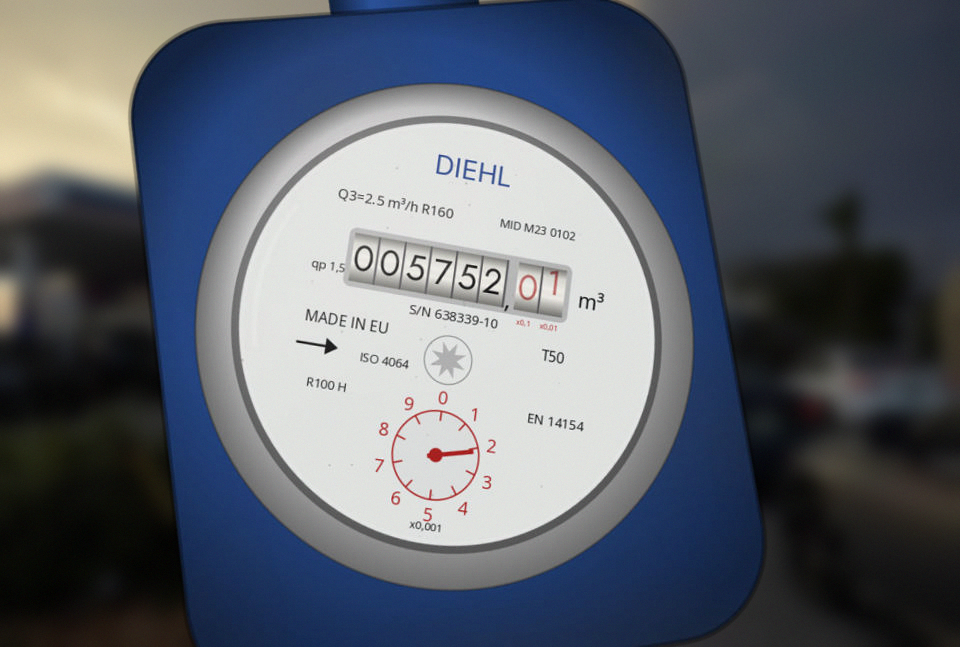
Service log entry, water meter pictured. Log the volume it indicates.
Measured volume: 5752.012 m³
